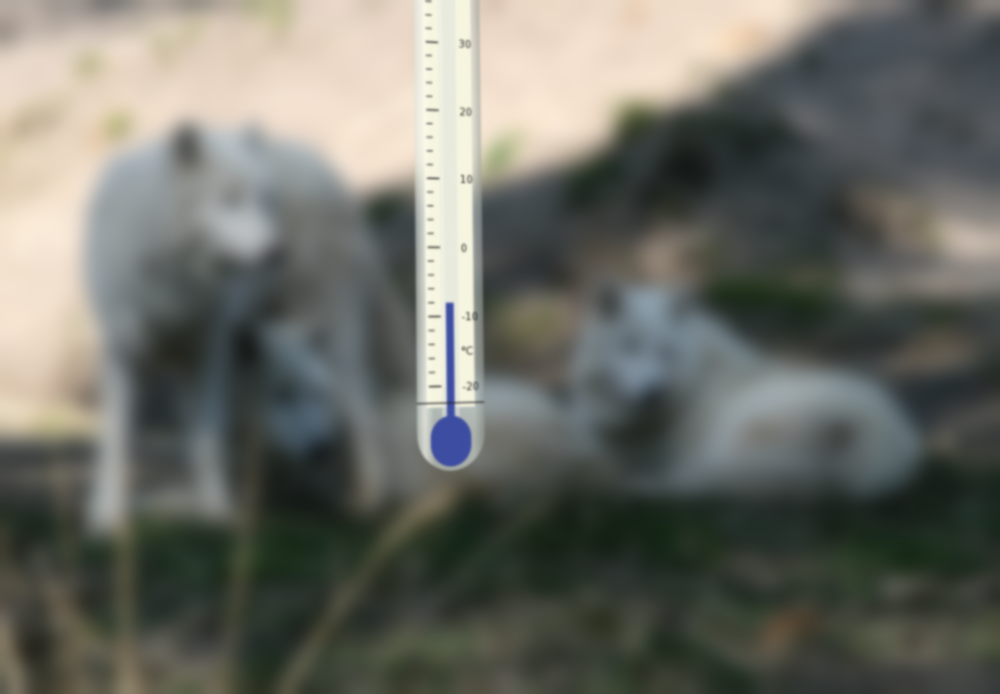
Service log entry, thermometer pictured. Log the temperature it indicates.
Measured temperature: -8 °C
